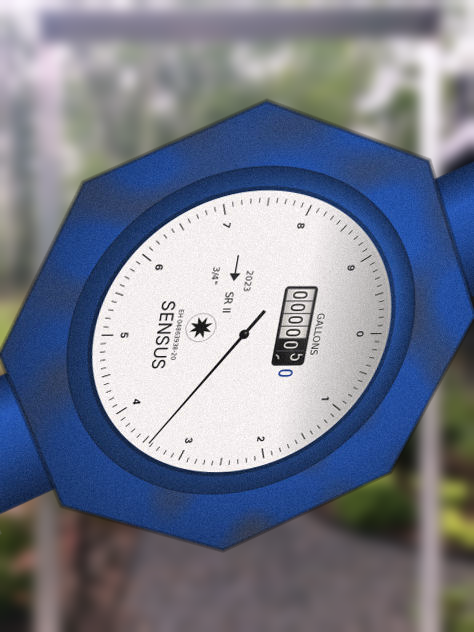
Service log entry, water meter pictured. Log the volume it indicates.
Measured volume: 53.4 gal
